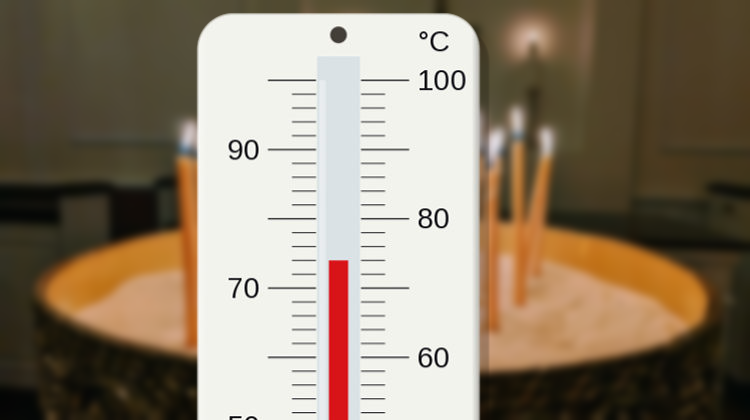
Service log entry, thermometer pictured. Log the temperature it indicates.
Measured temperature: 74 °C
